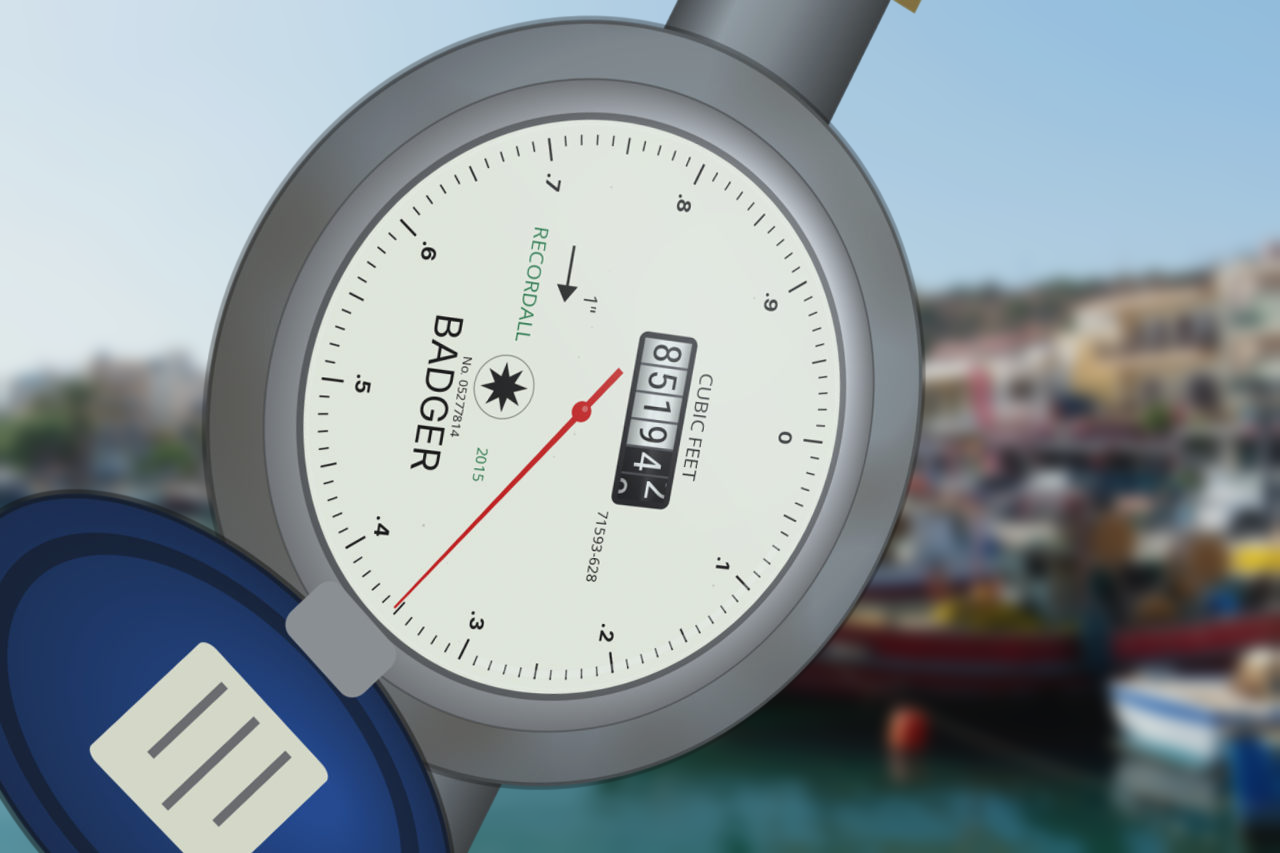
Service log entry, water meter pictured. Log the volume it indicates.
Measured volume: 851942.35 ft³
